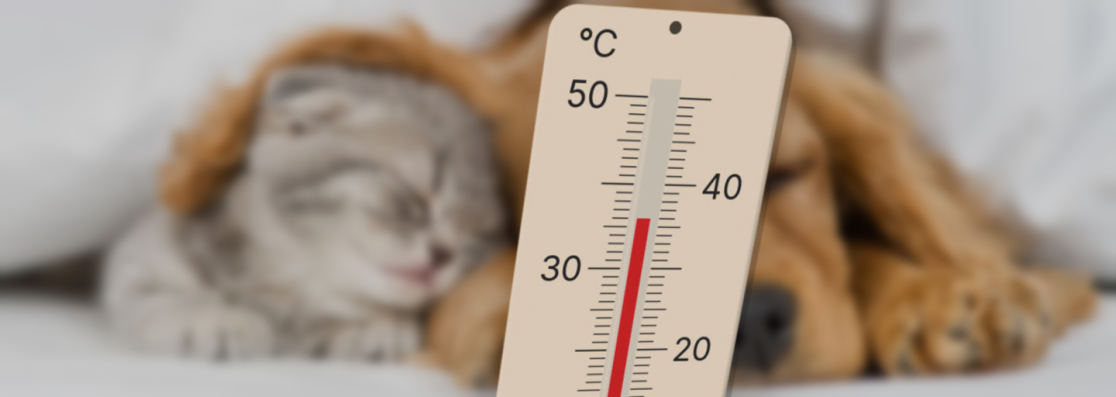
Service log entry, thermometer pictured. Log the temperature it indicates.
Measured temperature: 36 °C
